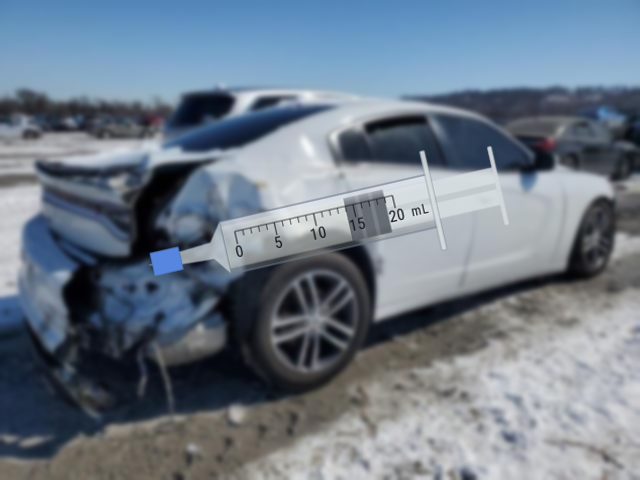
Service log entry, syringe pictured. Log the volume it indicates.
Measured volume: 14 mL
